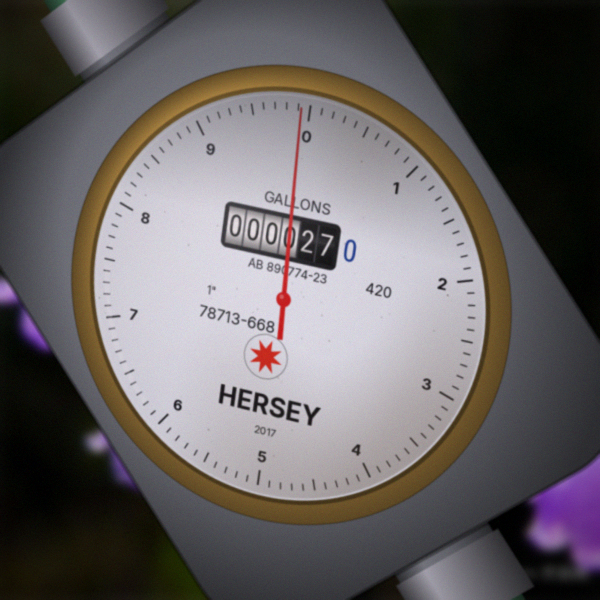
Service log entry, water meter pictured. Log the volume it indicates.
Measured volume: 269.9 gal
